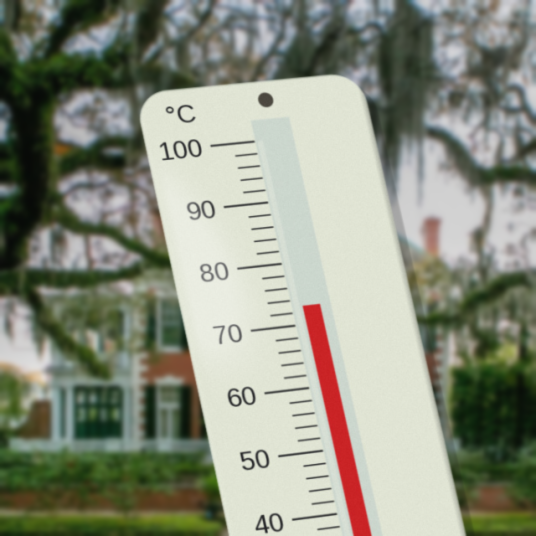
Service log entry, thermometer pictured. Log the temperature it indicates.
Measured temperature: 73 °C
